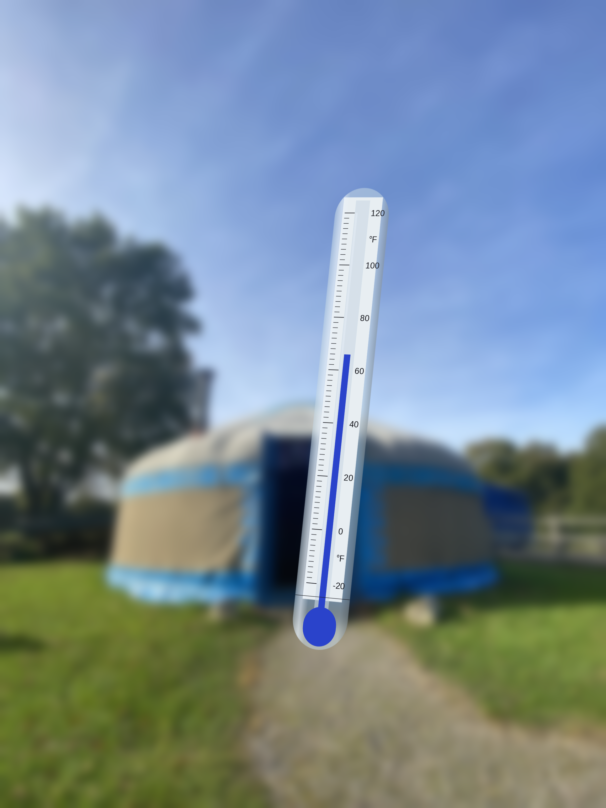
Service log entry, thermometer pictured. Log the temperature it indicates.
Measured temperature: 66 °F
